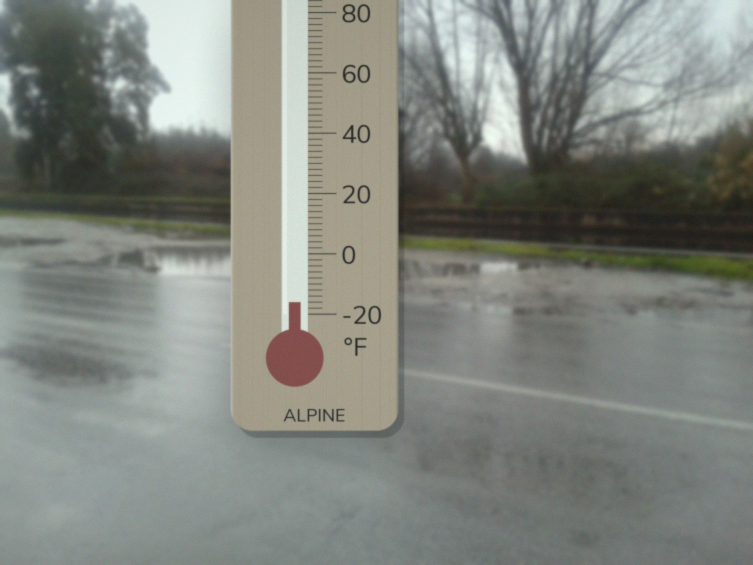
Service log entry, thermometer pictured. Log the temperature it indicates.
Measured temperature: -16 °F
